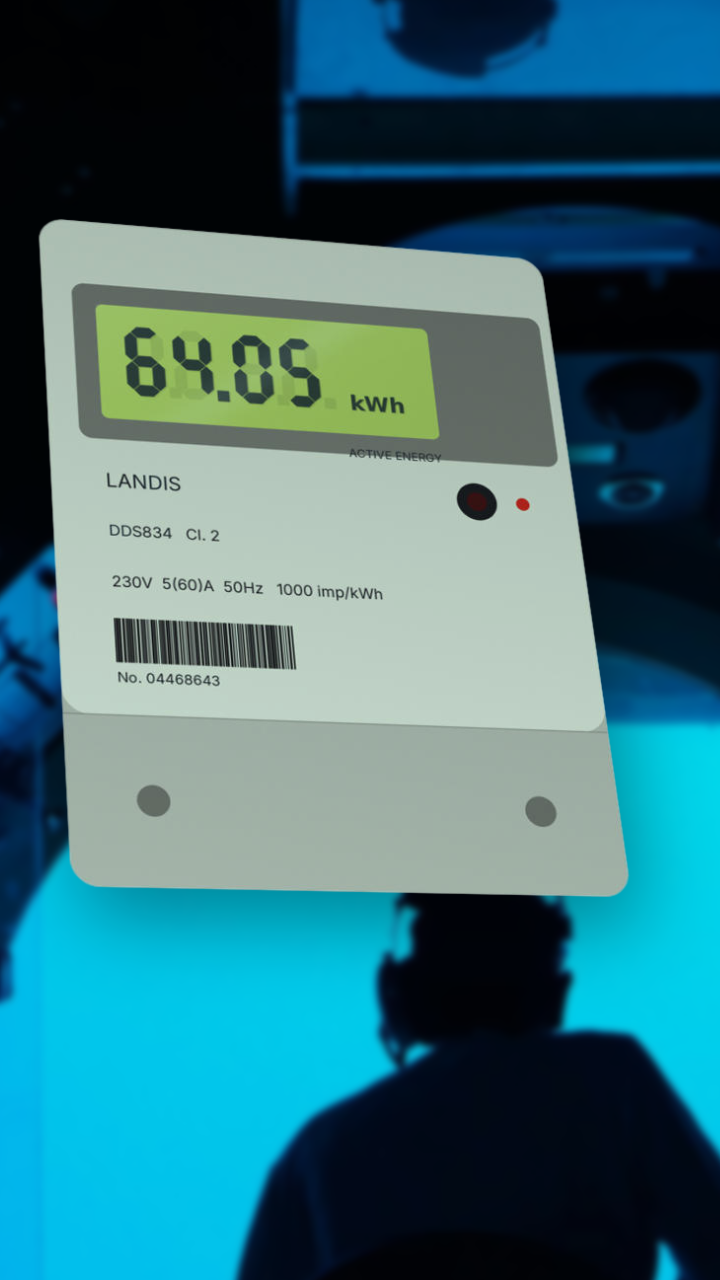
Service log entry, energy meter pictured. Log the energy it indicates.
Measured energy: 64.05 kWh
